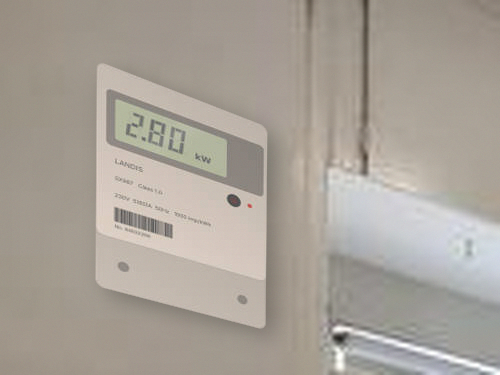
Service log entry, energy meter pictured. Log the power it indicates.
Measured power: 2.80 kW
